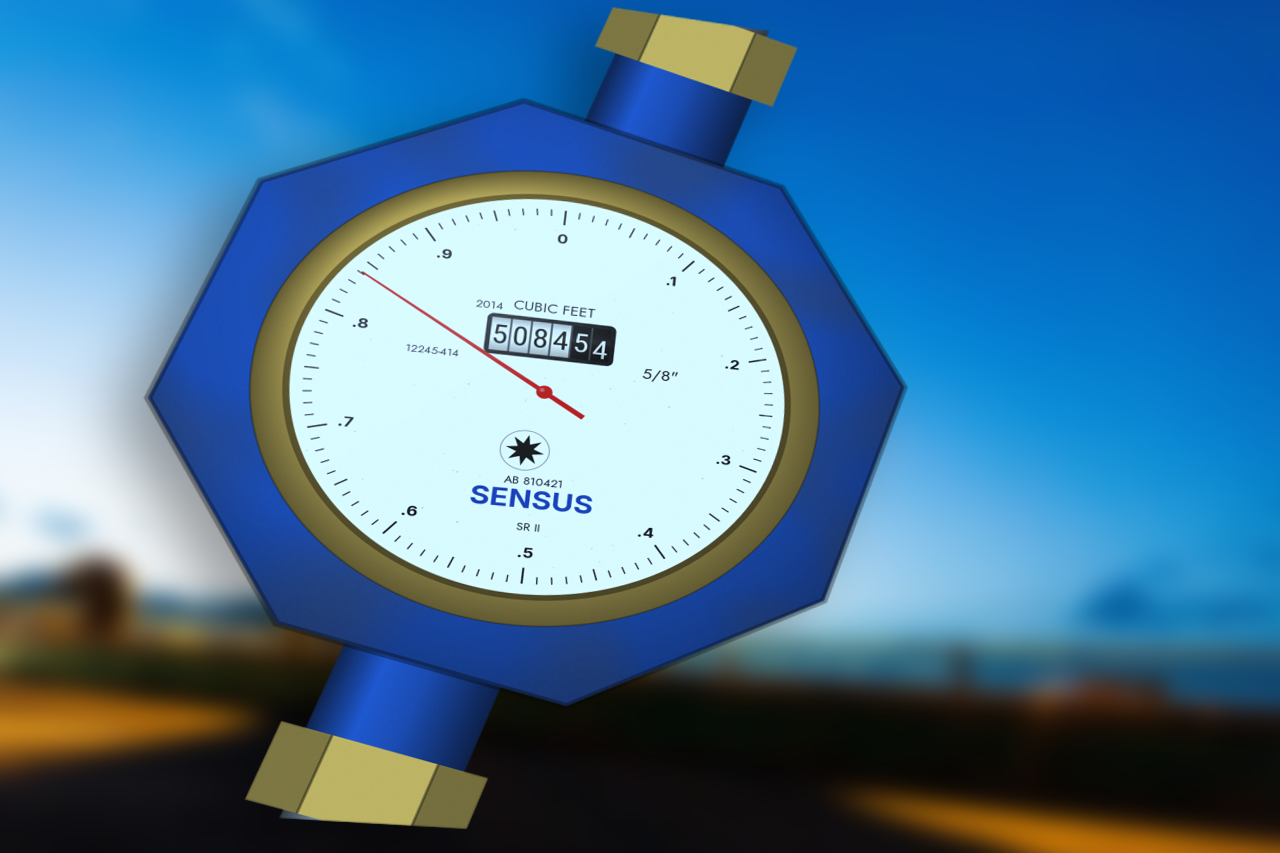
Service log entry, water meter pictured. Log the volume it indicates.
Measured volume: 508453.84 ft³
